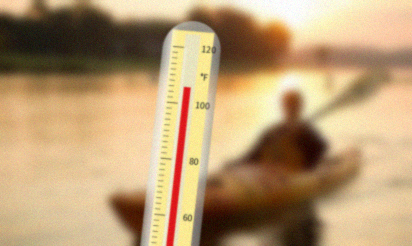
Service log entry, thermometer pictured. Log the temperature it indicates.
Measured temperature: 106 °F
